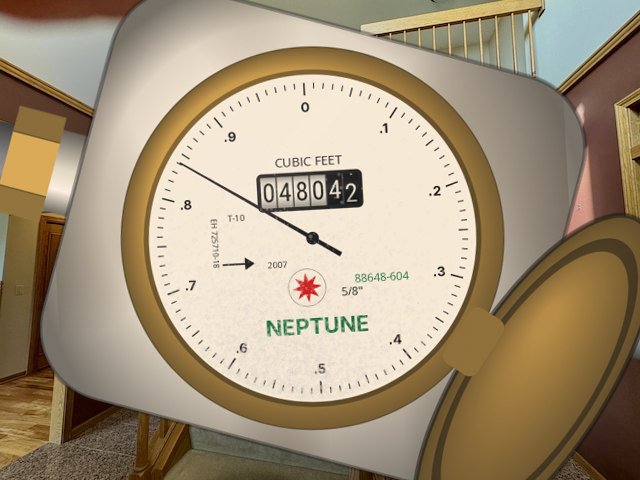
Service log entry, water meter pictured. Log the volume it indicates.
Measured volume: 48041.84 ft³
